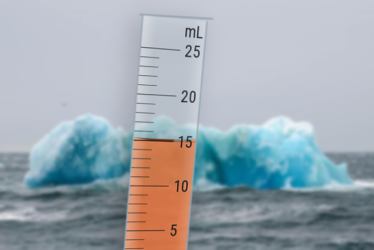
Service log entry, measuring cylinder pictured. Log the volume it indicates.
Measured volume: 15 mL
